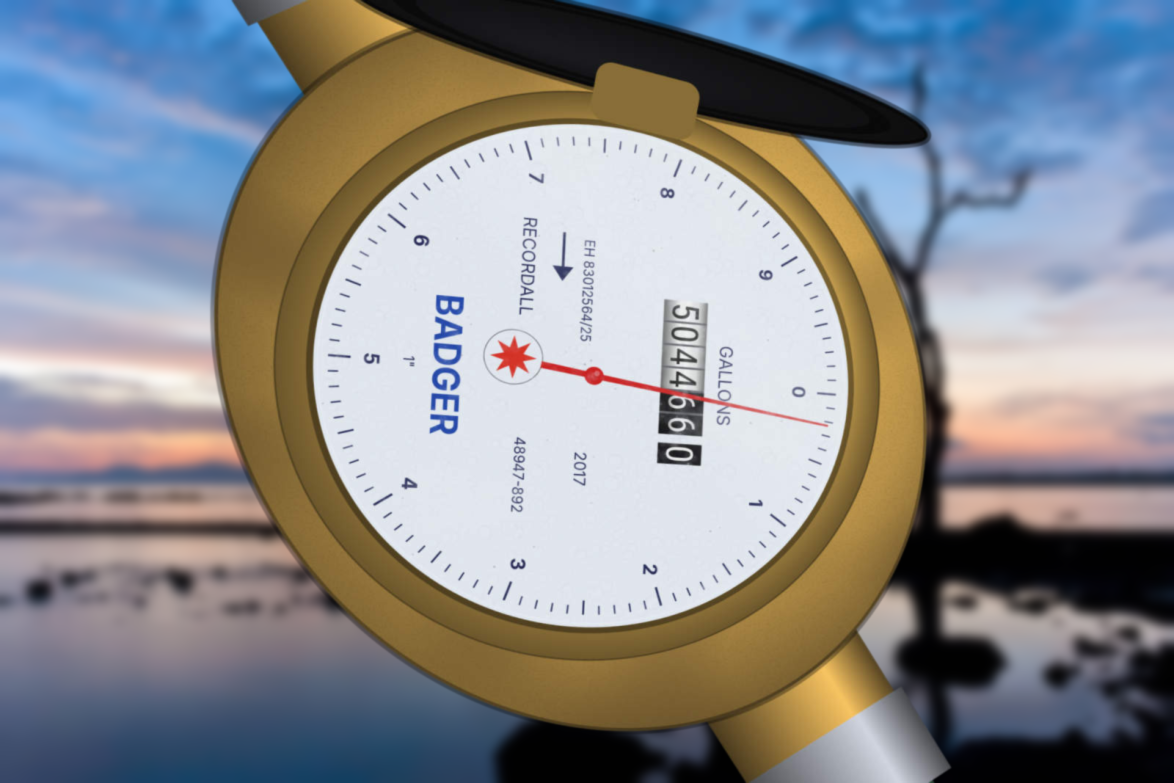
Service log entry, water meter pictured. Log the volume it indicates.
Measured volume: 5044660.2 gal
